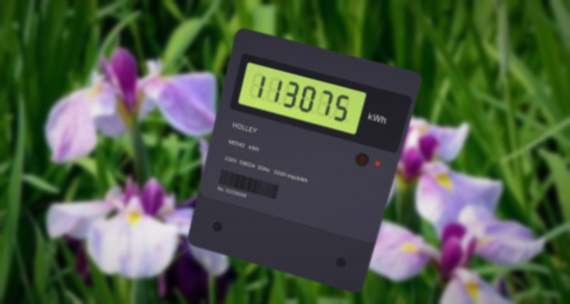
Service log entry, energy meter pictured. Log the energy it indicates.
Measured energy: 113075 kWh
